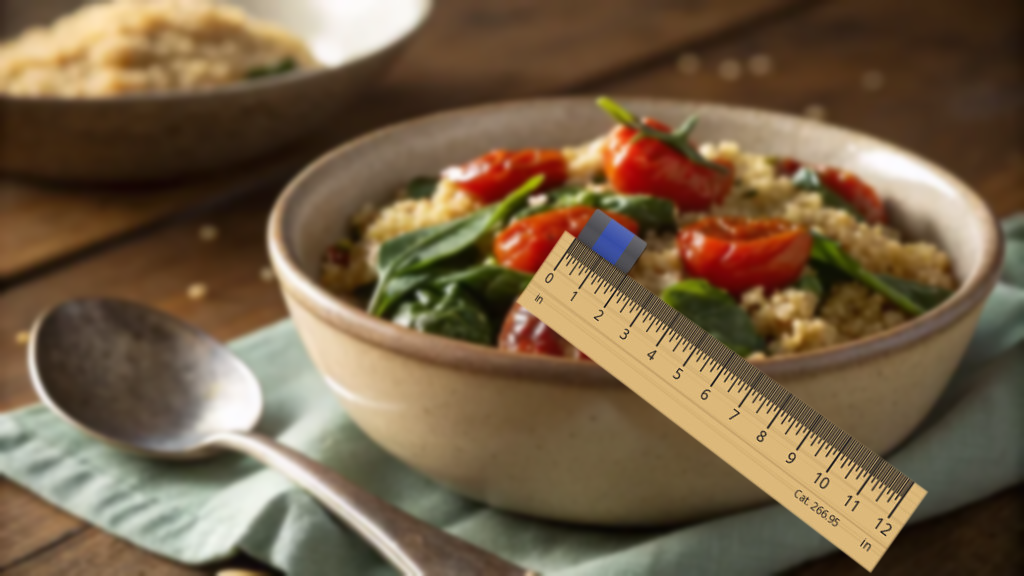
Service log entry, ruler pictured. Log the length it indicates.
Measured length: 2 in
